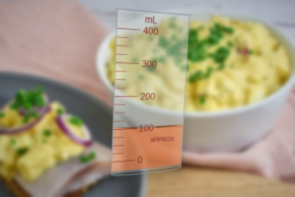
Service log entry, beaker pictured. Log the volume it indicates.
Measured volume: 100 mL
